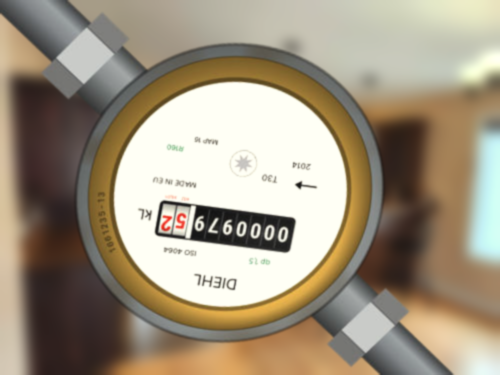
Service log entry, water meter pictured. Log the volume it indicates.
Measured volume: 979.52 kL
